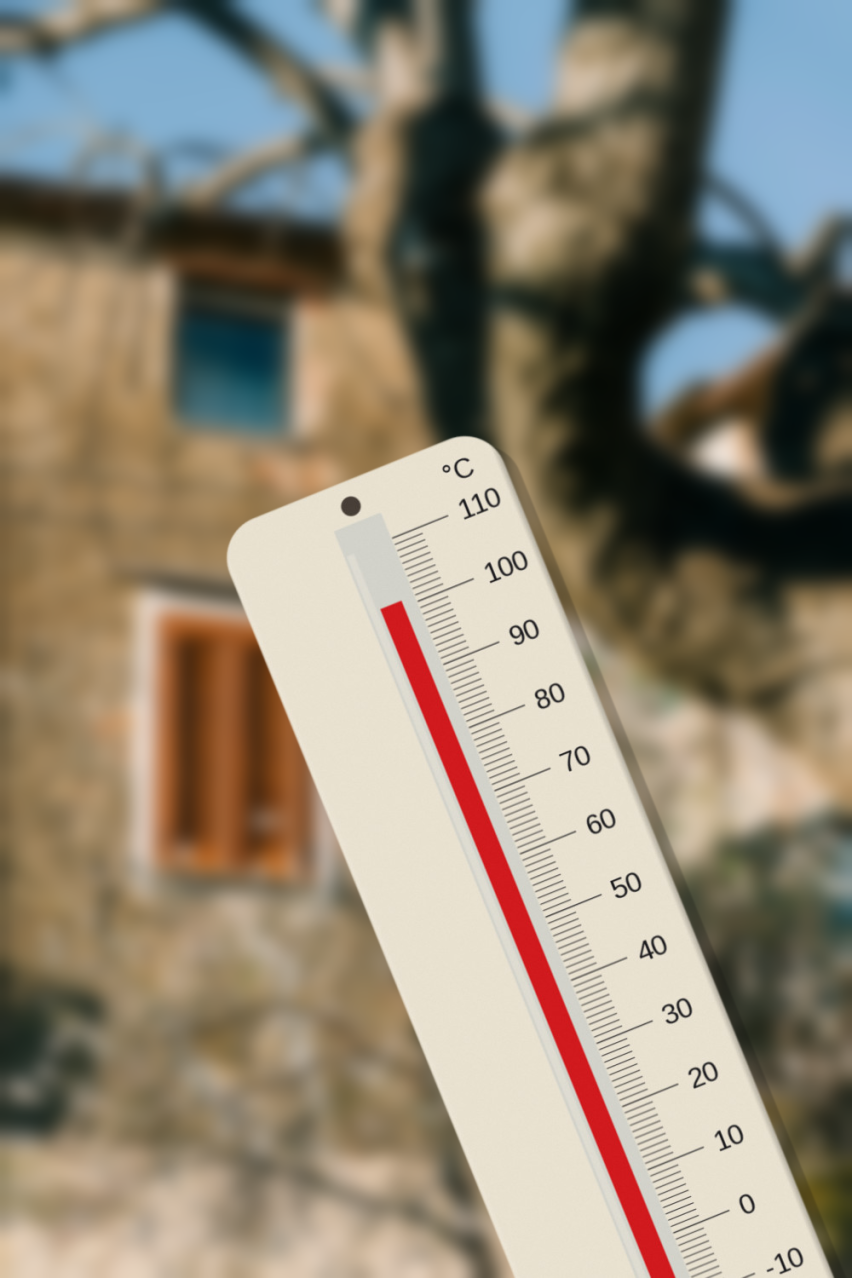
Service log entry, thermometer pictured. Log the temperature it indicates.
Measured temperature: 101 °C
